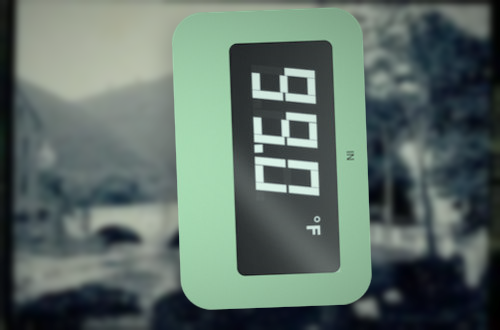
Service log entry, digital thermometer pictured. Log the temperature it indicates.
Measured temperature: 99.0 °F
